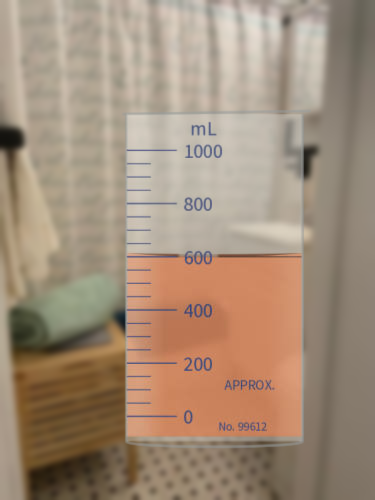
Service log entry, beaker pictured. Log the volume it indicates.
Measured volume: 600 mL
